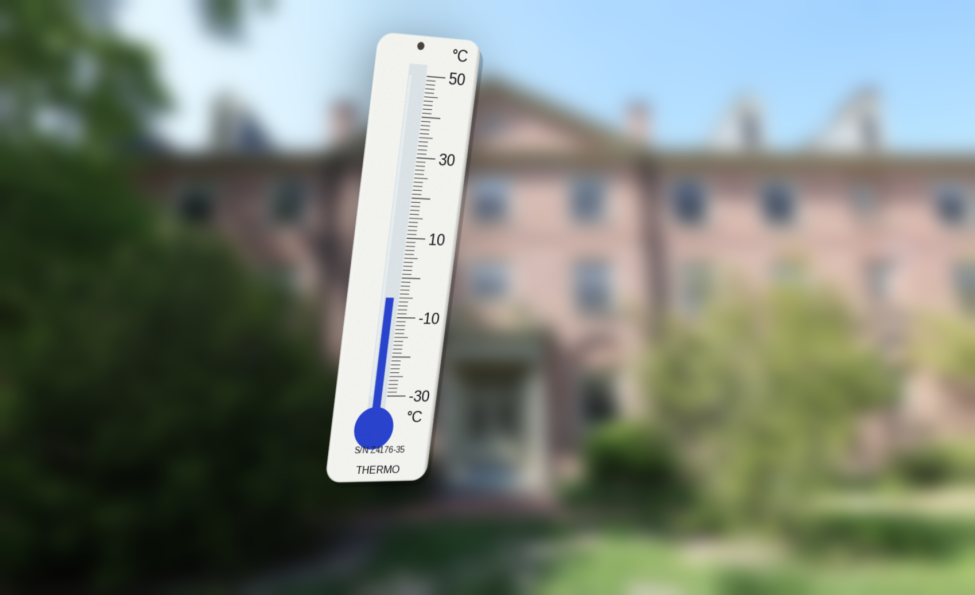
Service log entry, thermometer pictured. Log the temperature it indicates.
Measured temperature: -5 °C
